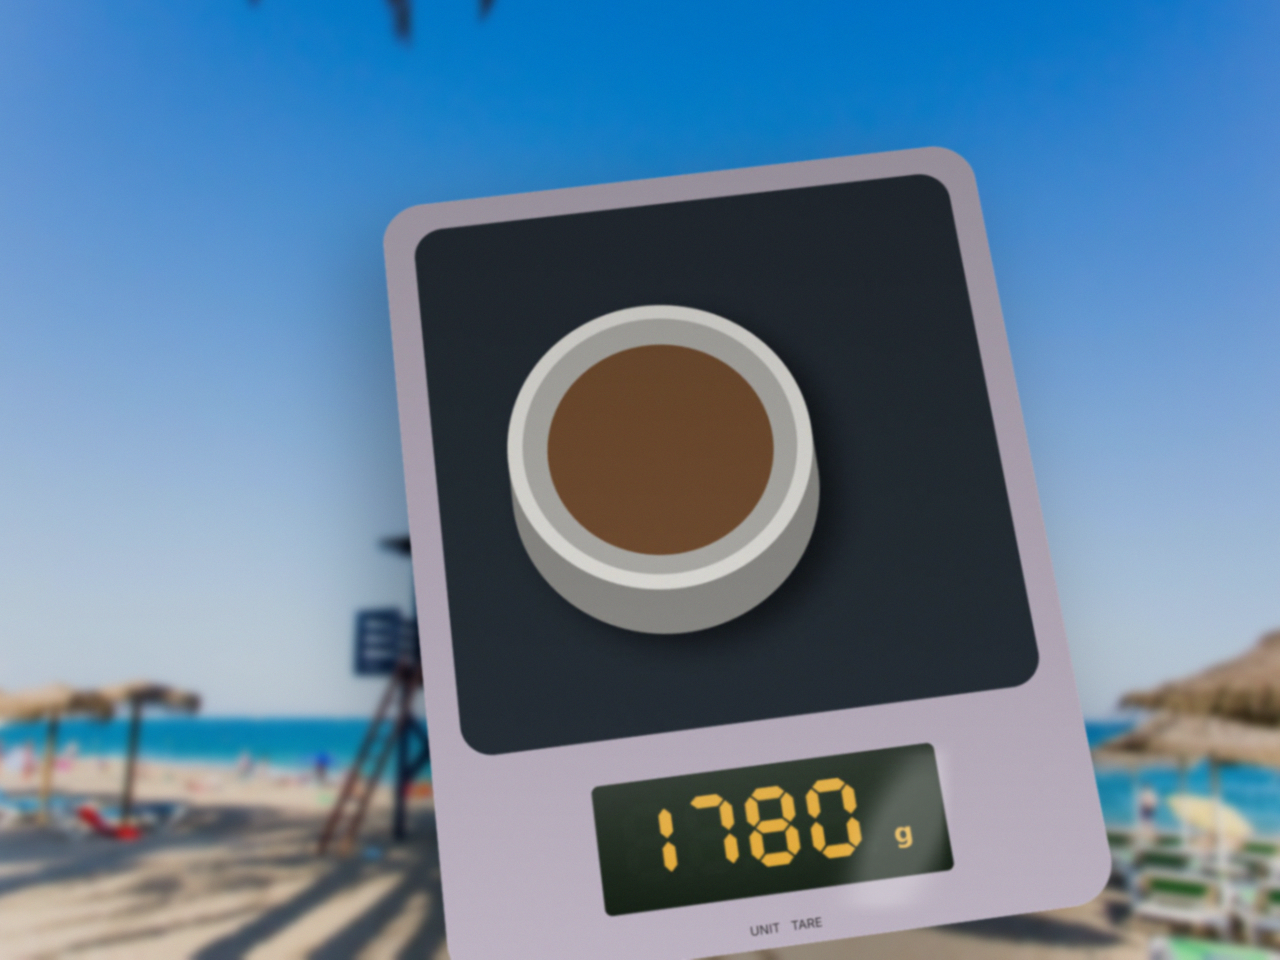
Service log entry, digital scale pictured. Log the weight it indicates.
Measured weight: 1780 g
